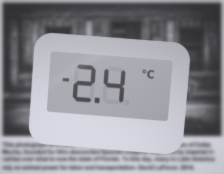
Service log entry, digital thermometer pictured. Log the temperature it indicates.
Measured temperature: -2.4 °C
